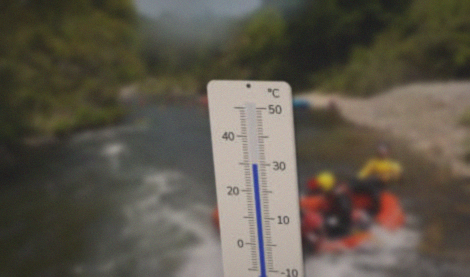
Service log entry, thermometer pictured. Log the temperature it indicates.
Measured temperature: 30 °C
